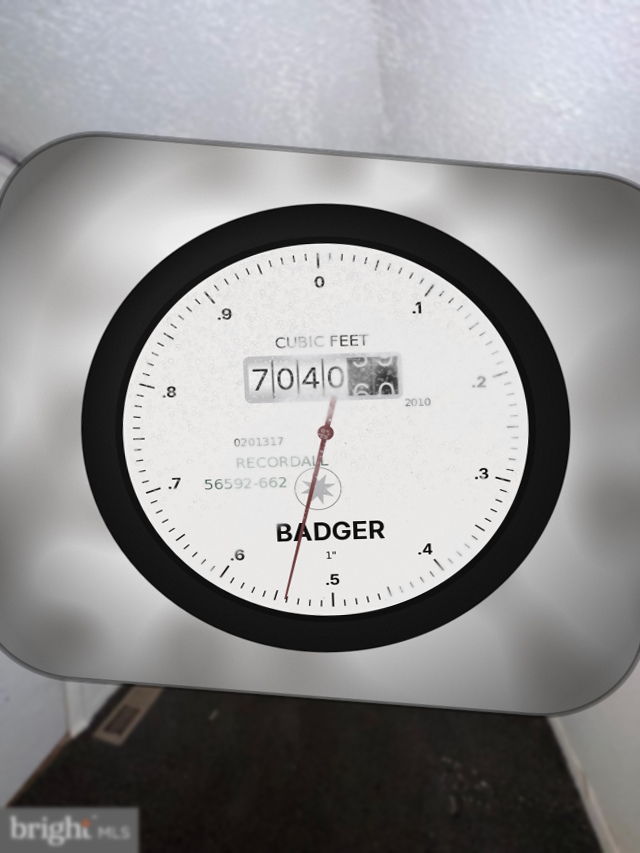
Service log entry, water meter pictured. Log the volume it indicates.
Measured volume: 704059.54 ft³
